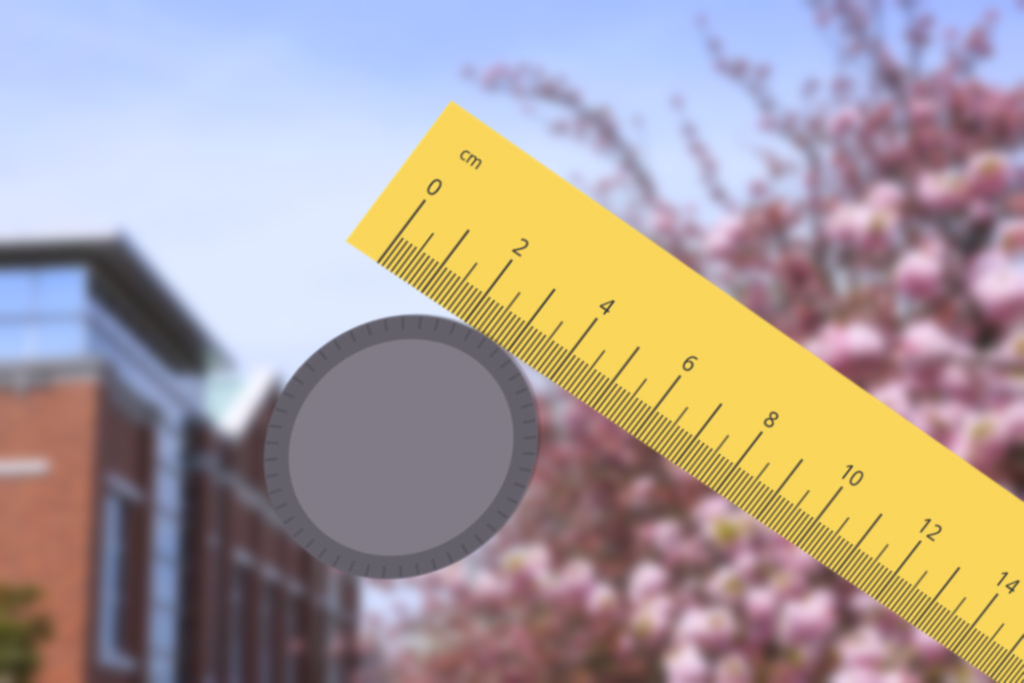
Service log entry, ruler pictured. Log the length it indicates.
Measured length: 5 cm
